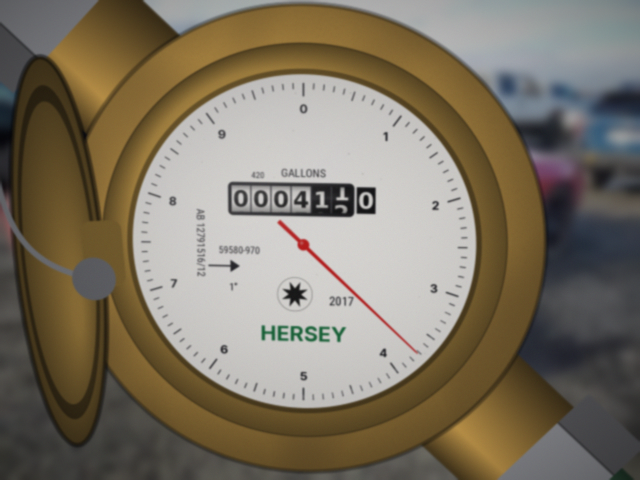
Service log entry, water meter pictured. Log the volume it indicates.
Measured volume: 4113.7 gal
